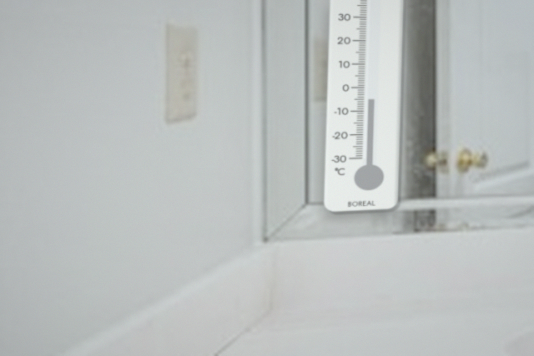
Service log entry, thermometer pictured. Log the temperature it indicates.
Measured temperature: -5 °C
